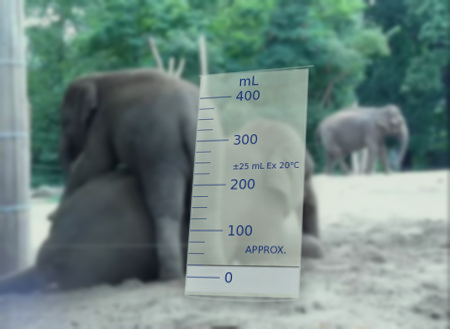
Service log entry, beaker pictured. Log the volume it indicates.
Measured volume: 25 mL
